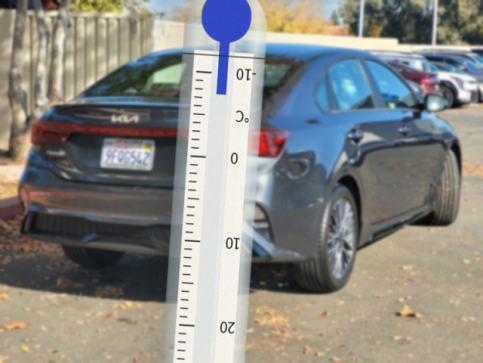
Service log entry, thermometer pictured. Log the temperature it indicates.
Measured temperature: -7.5 °C
